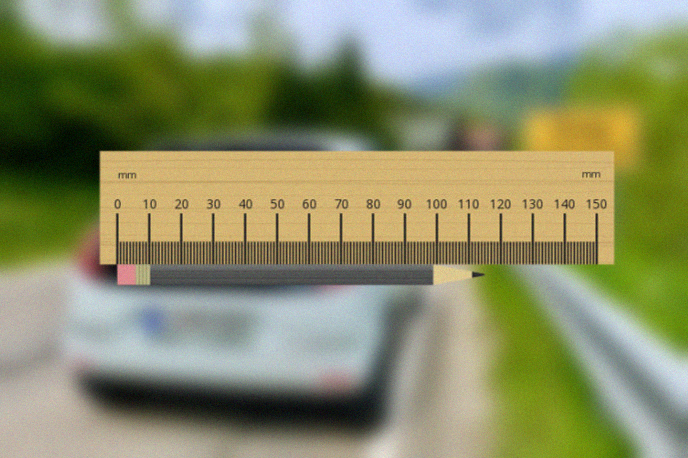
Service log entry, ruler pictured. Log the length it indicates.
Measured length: 115 mm
